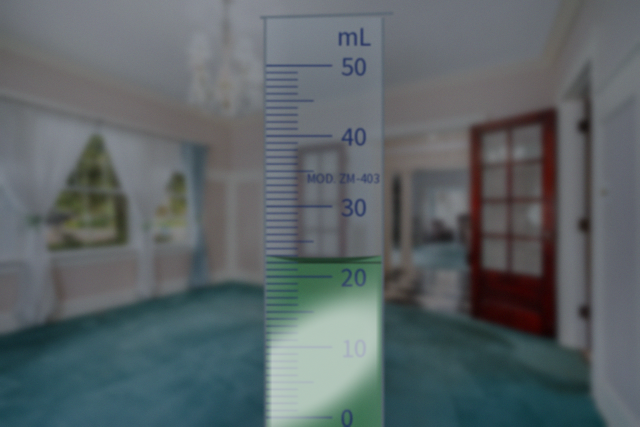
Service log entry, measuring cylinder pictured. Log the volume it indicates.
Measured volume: 22 mL
